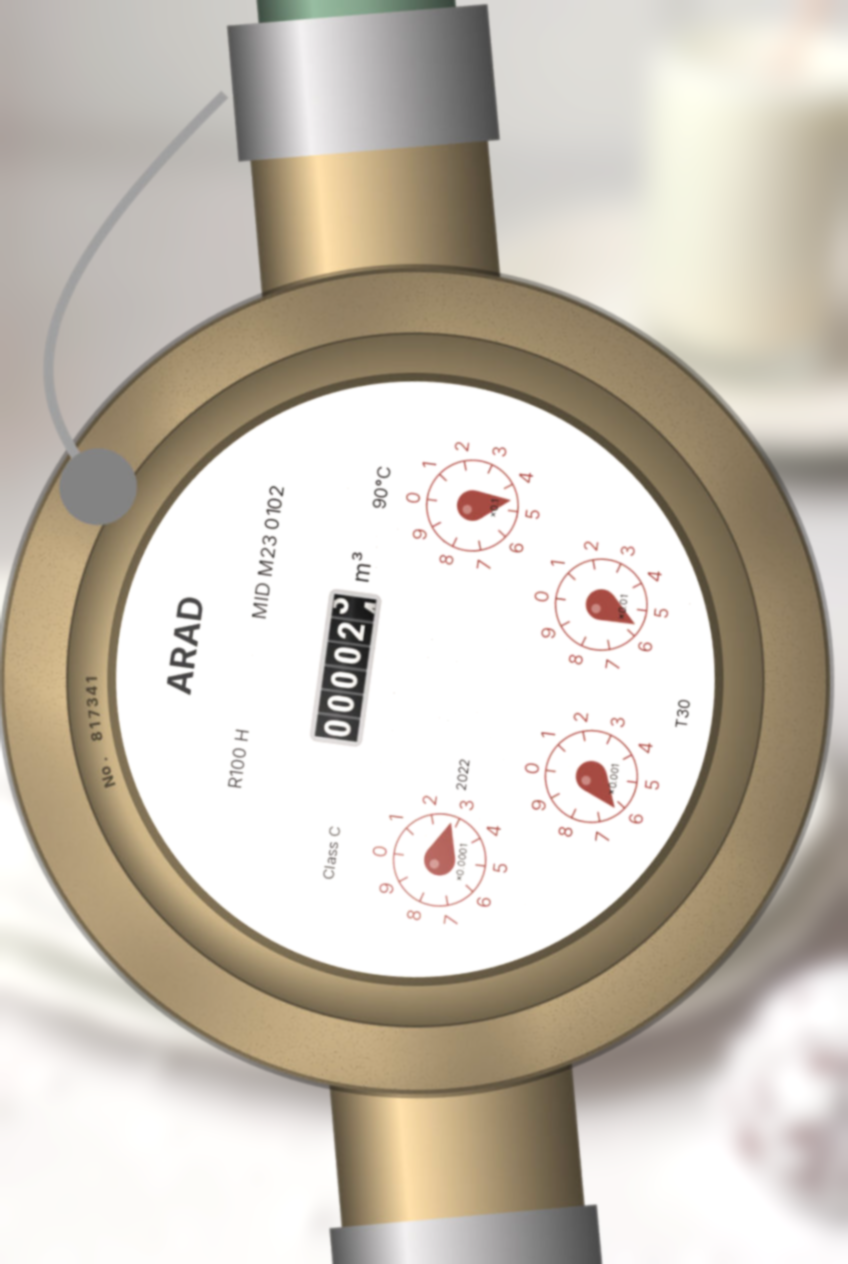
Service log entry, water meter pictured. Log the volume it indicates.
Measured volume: 23.4562 m³
